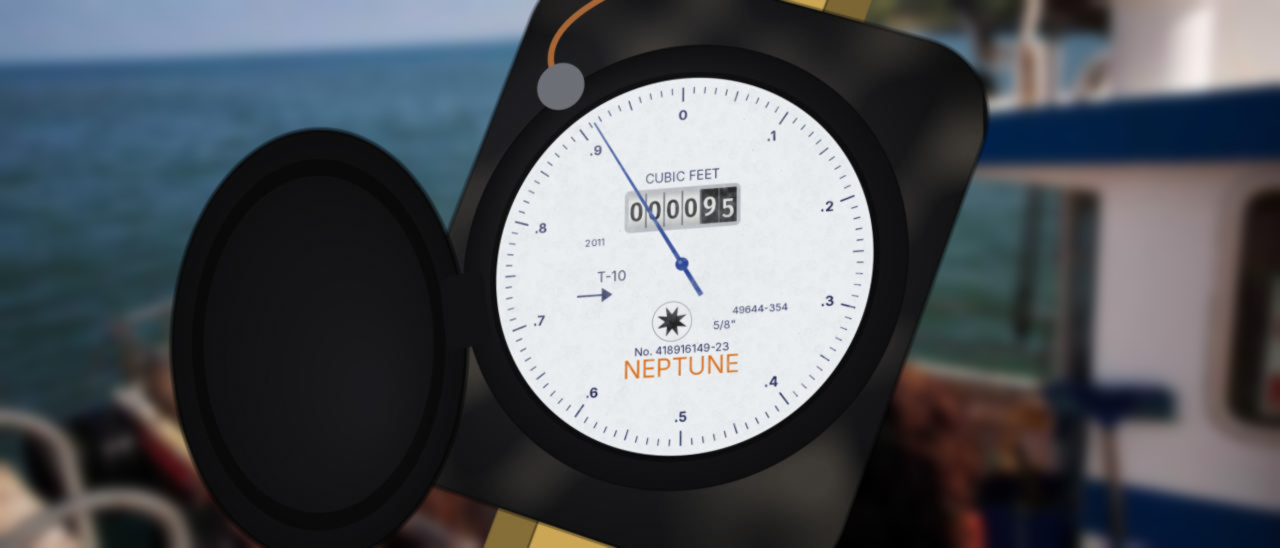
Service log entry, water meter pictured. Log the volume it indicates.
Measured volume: 94.91 ft³
